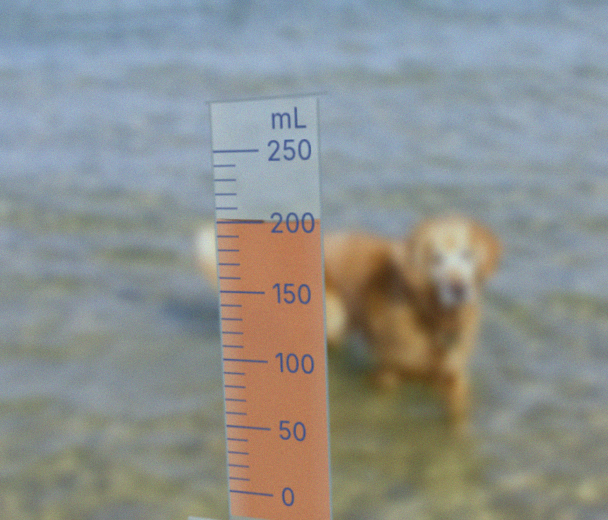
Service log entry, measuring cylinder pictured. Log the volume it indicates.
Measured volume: 200 mL
